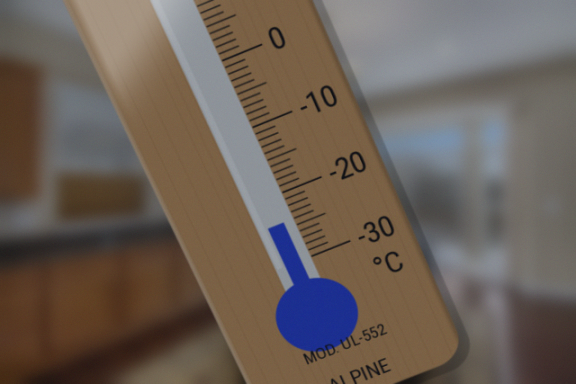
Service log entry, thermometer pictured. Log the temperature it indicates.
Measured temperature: -24 °C
